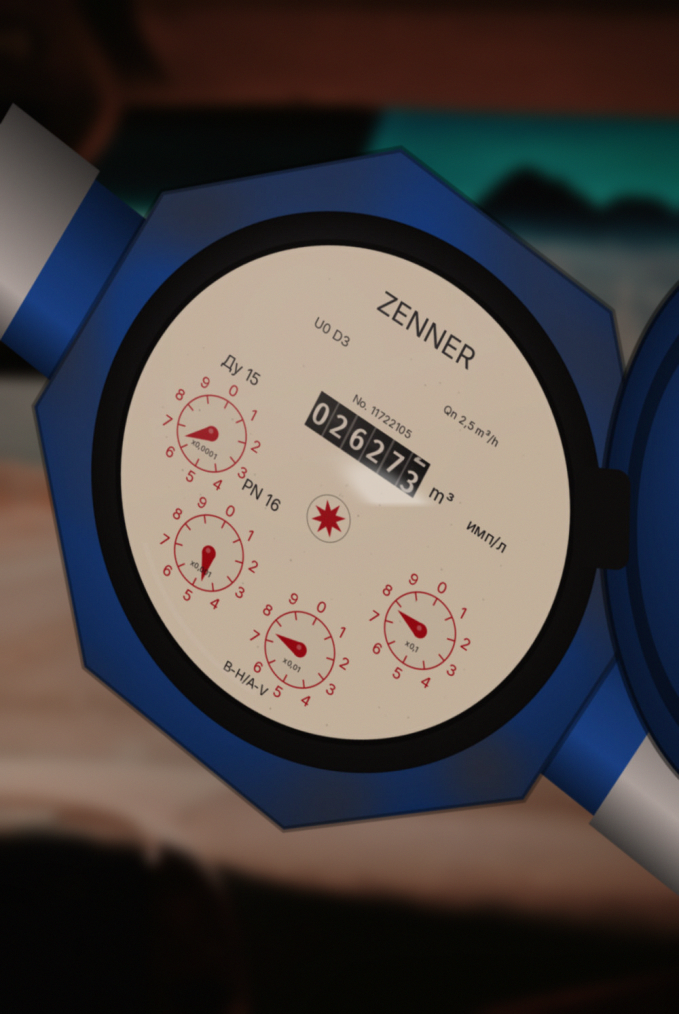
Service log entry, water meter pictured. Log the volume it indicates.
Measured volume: 26272.7746 m³
